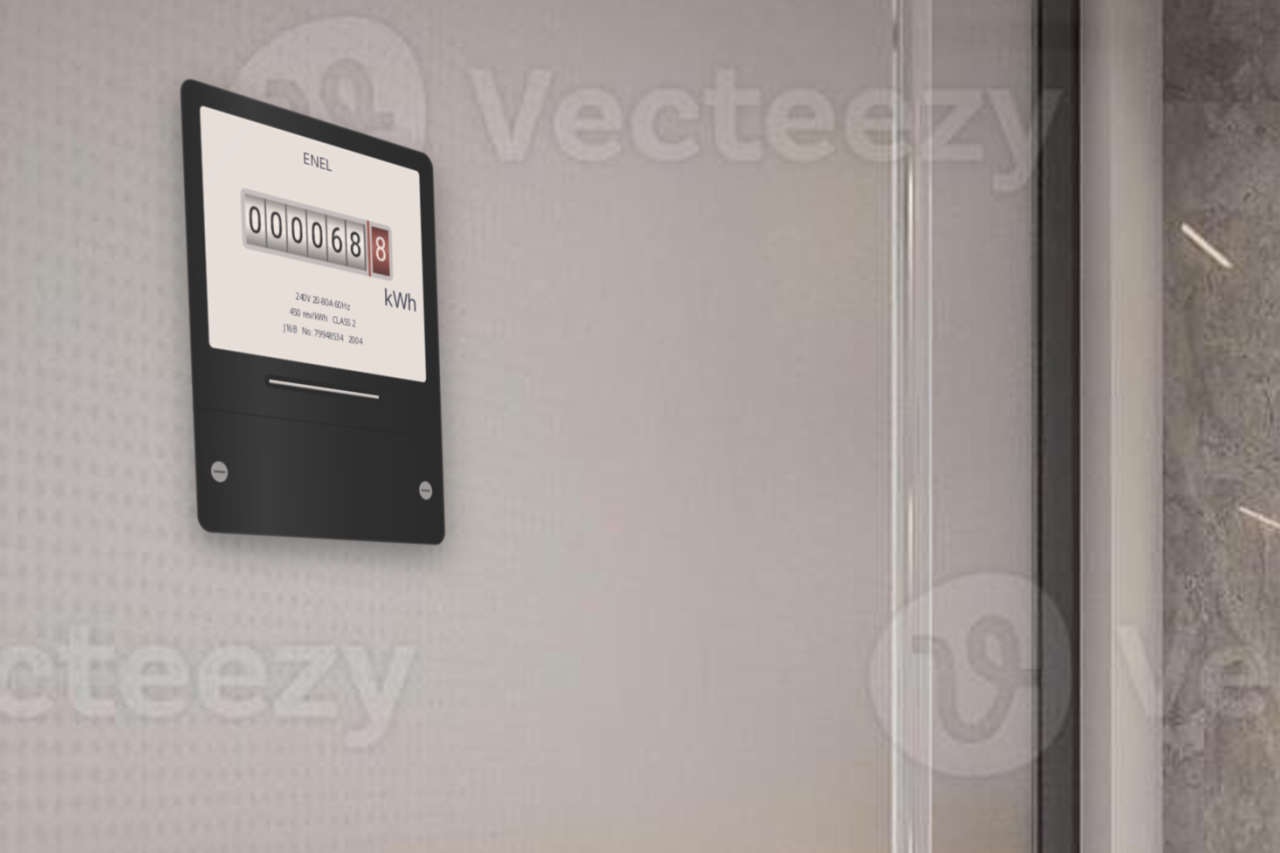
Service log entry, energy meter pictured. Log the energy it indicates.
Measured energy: 68.8 kWh
